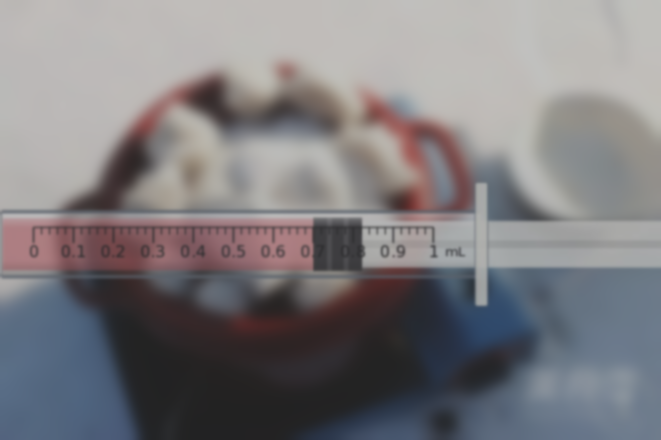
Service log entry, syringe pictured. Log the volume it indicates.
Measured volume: 0.7 mL
